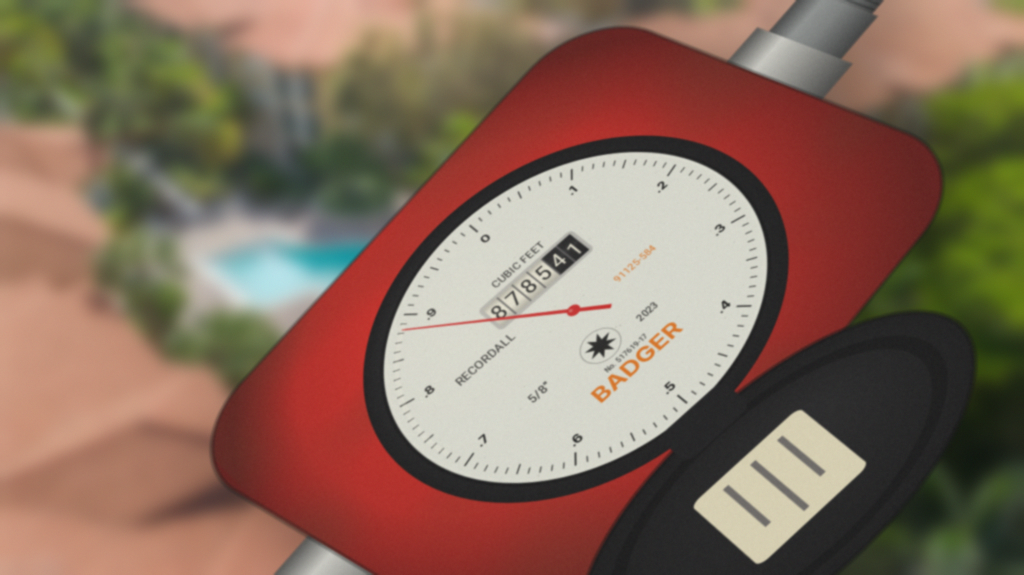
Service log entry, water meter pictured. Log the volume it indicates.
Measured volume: 878540.88 ft³
